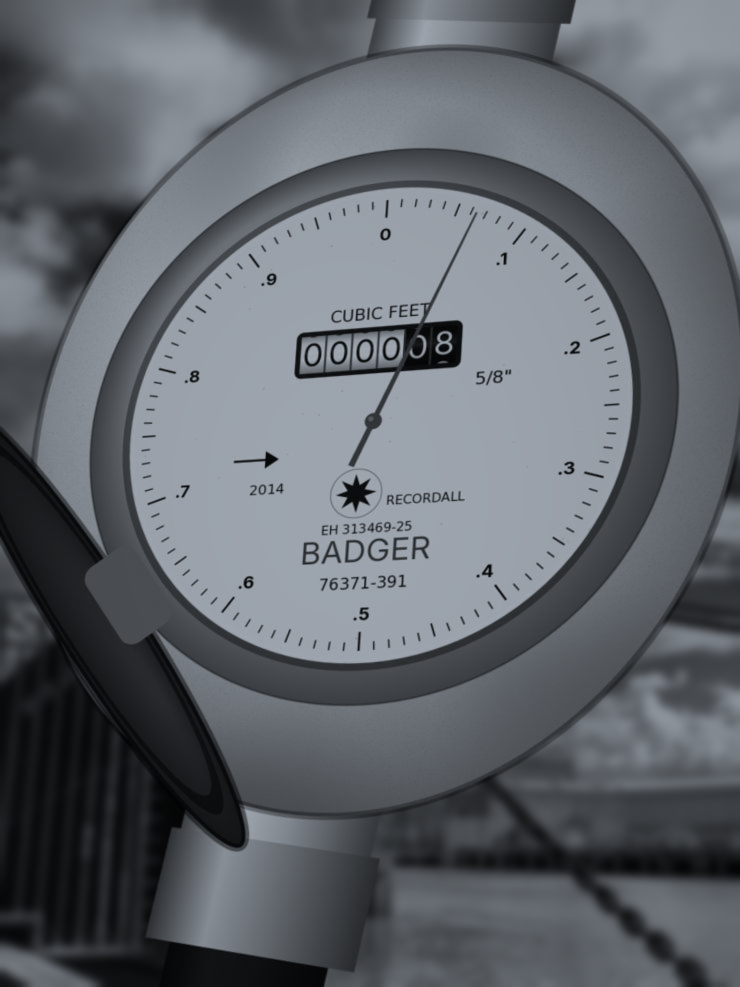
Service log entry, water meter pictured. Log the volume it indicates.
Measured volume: 8.06 ft³
